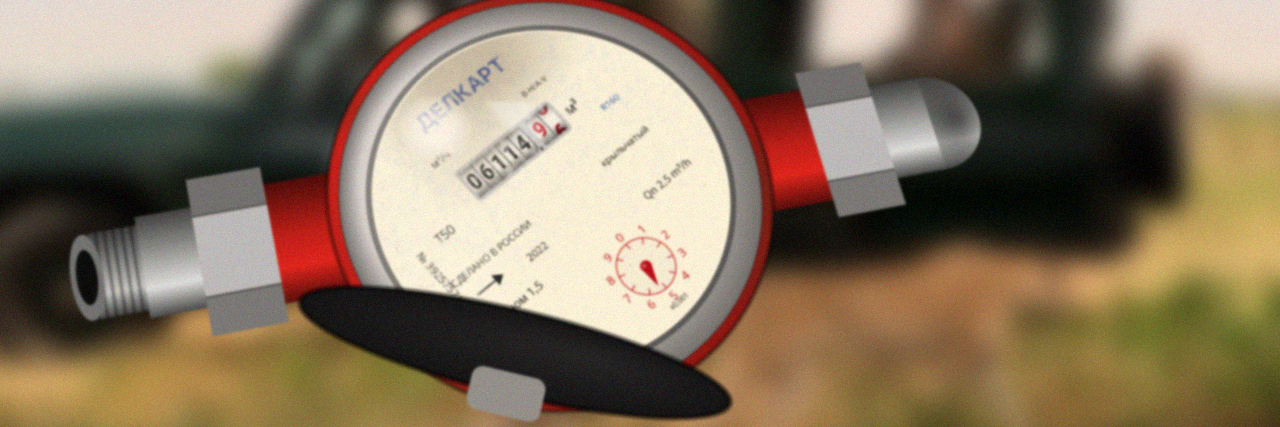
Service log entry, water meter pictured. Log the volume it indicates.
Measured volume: 6114.955 m³
